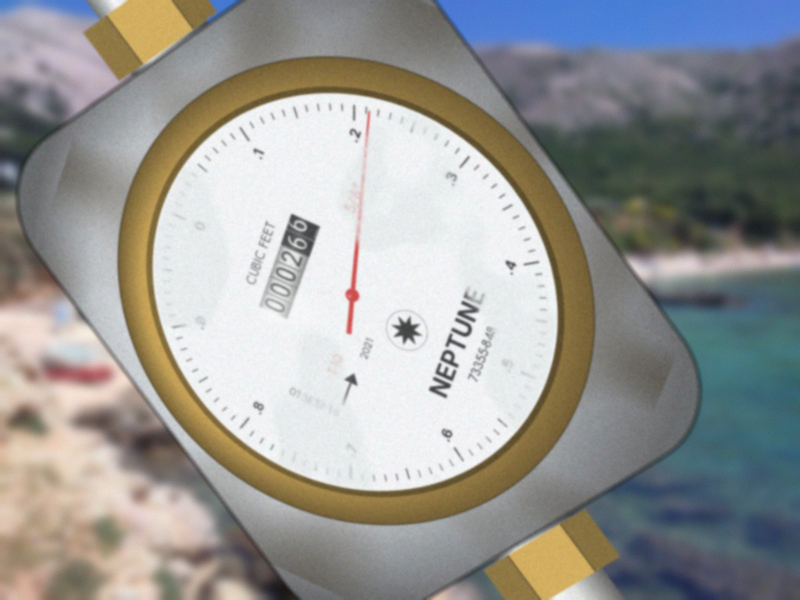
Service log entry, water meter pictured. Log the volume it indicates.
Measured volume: 266.21 ft³
